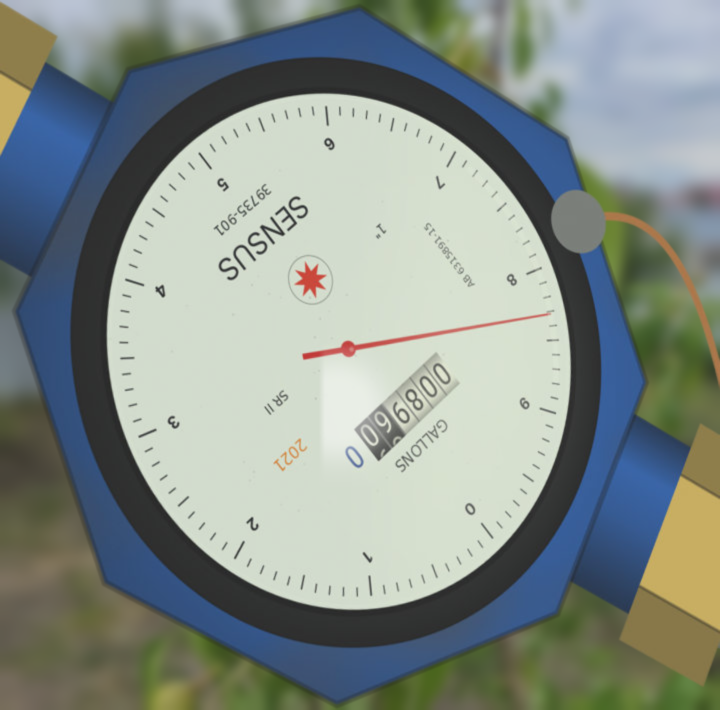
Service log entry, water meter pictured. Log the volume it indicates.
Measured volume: 89598.3 gal
